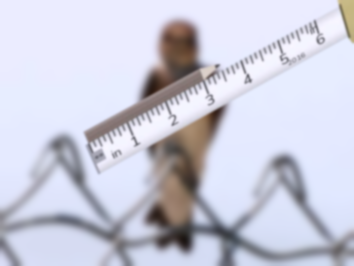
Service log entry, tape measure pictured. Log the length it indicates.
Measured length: 3.5 in
